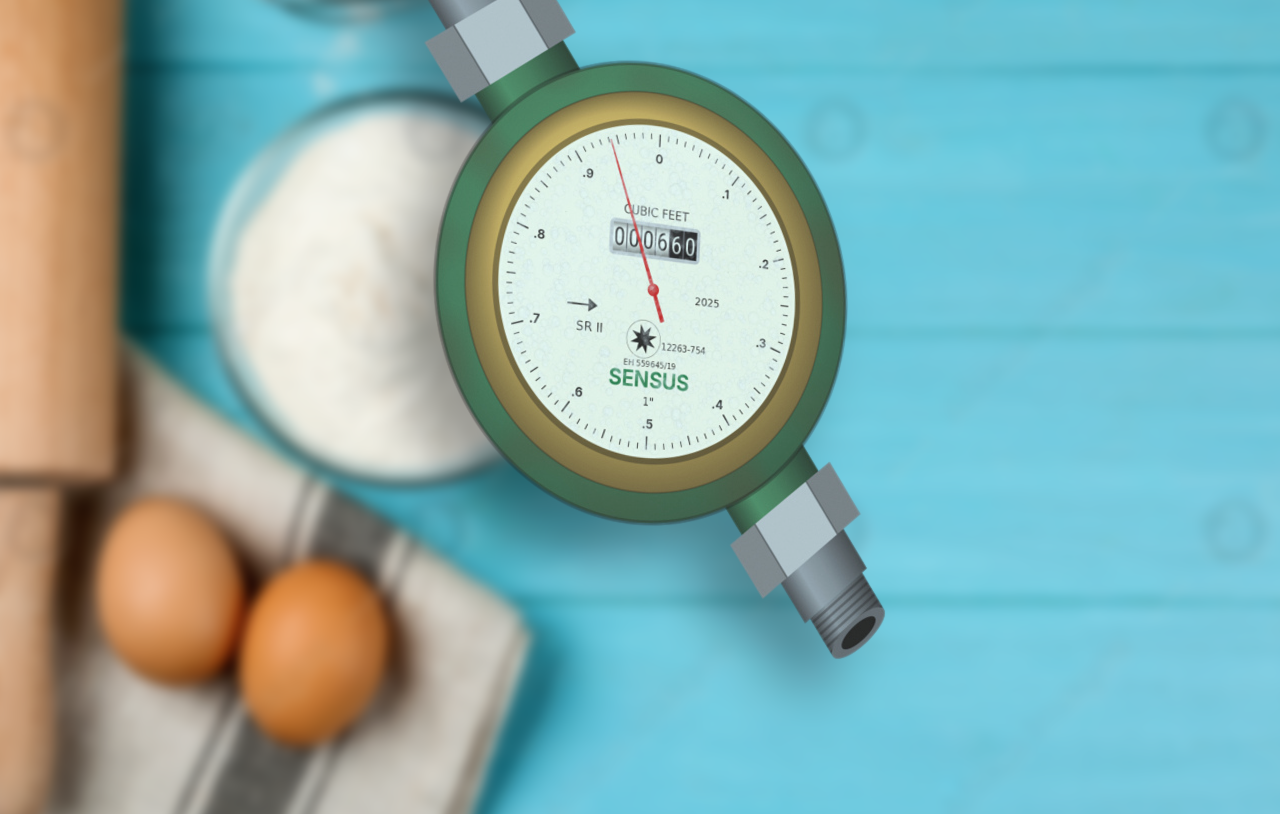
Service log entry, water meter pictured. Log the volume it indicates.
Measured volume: 659.94 ft³
